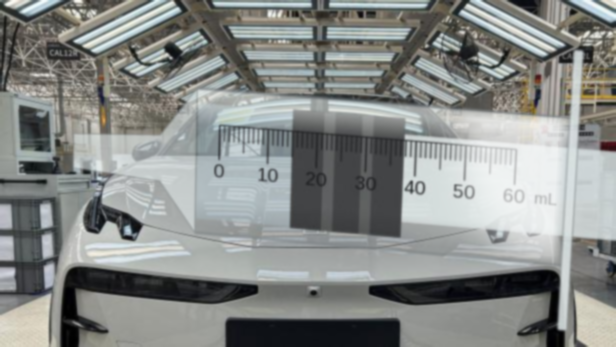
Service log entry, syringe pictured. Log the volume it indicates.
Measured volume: 15 mL
